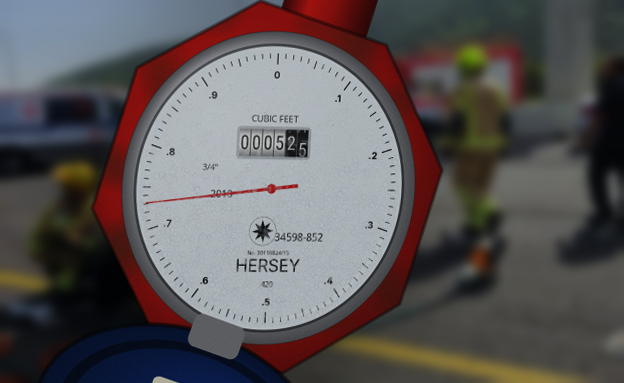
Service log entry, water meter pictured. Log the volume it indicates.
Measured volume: 524.73 ft³
